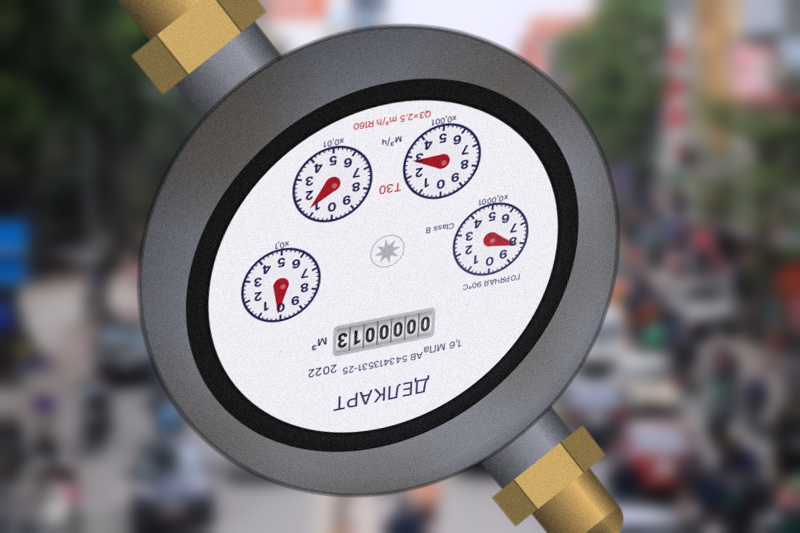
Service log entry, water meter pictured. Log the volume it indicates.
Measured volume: 13.0128 m³
